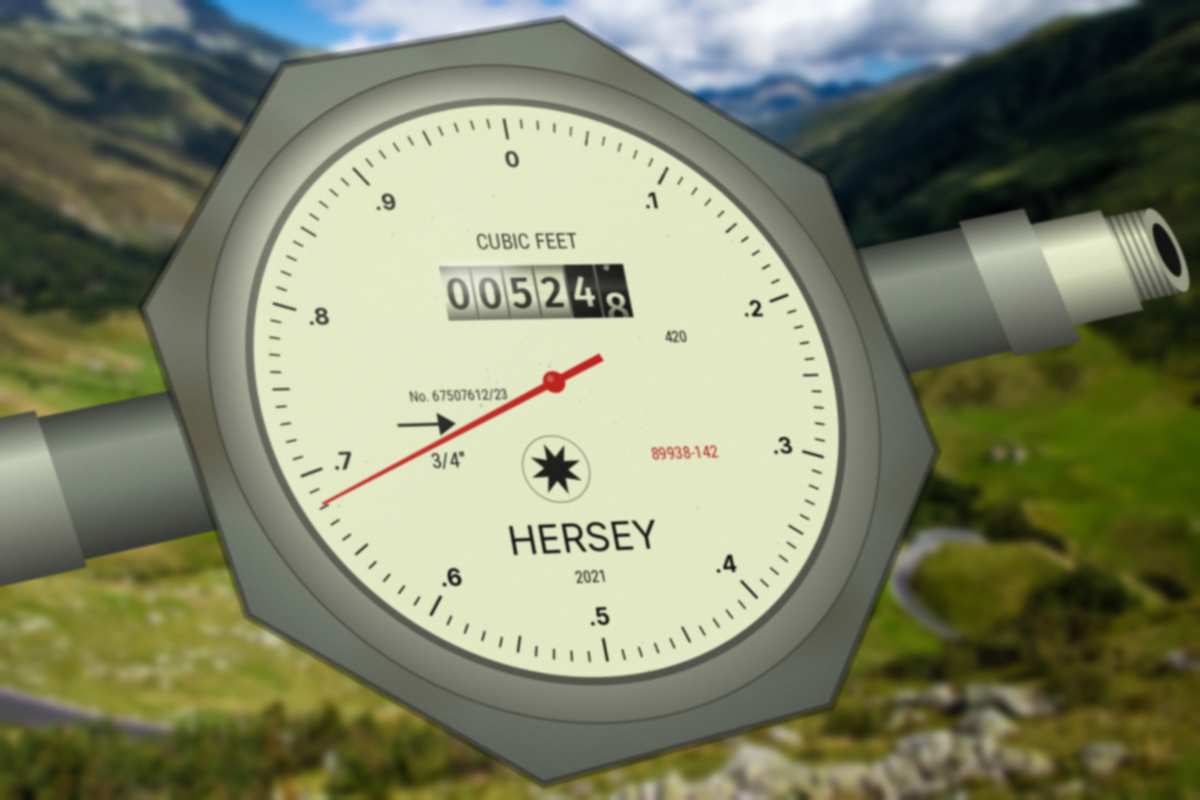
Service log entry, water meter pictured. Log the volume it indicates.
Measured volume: 5247.68 ft³
